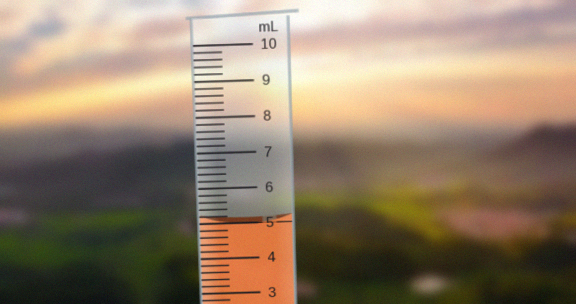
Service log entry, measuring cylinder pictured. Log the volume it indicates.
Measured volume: 5 mL
